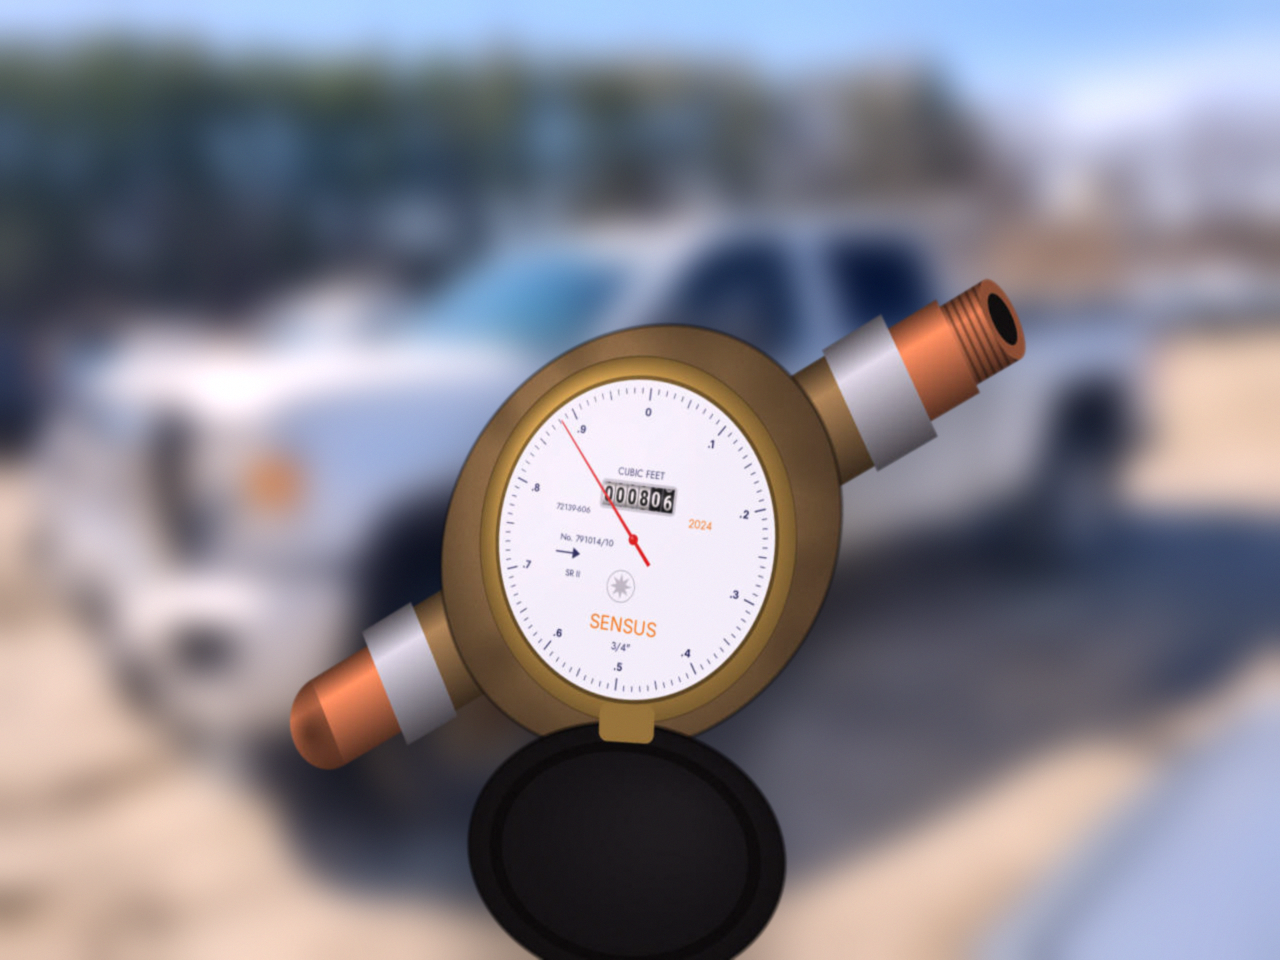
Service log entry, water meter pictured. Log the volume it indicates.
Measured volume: 805.88 ft³
